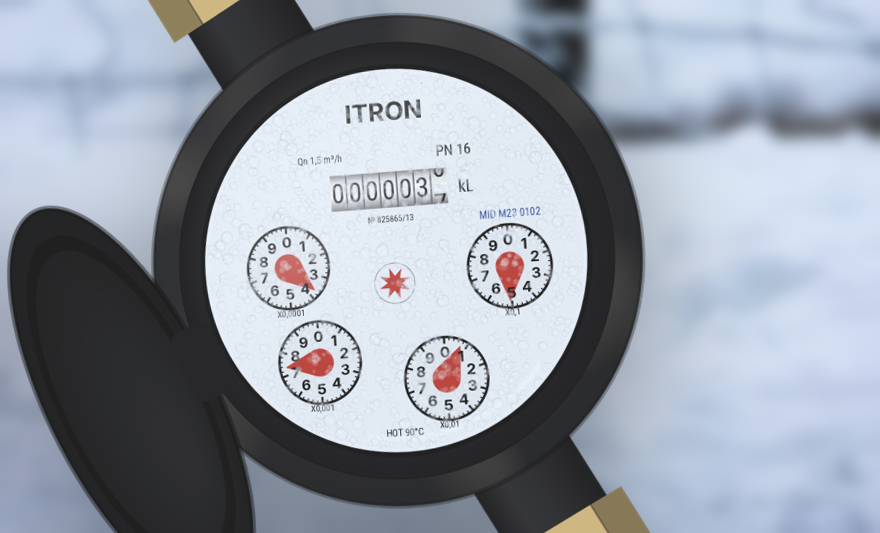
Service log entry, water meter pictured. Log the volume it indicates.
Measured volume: 36.5073 kL
